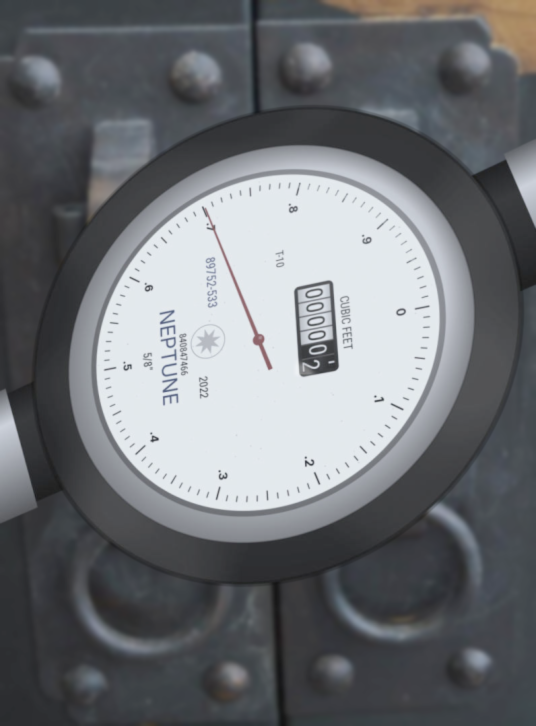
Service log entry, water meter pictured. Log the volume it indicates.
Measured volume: 1.70 ft³
